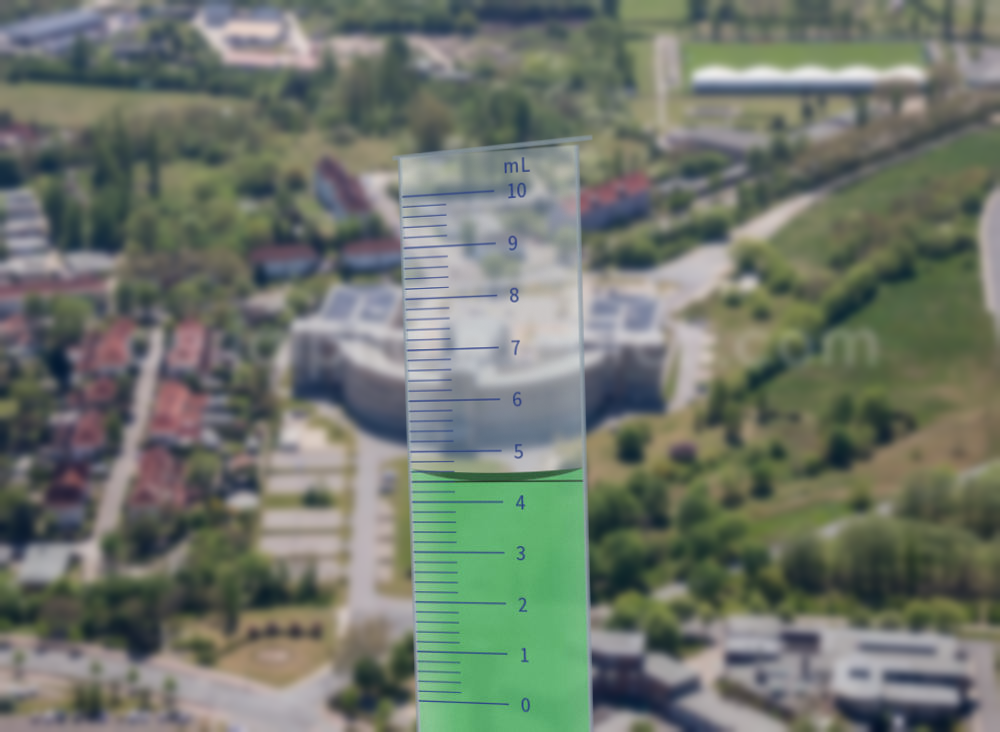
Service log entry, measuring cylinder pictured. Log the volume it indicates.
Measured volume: 4.4 mL
